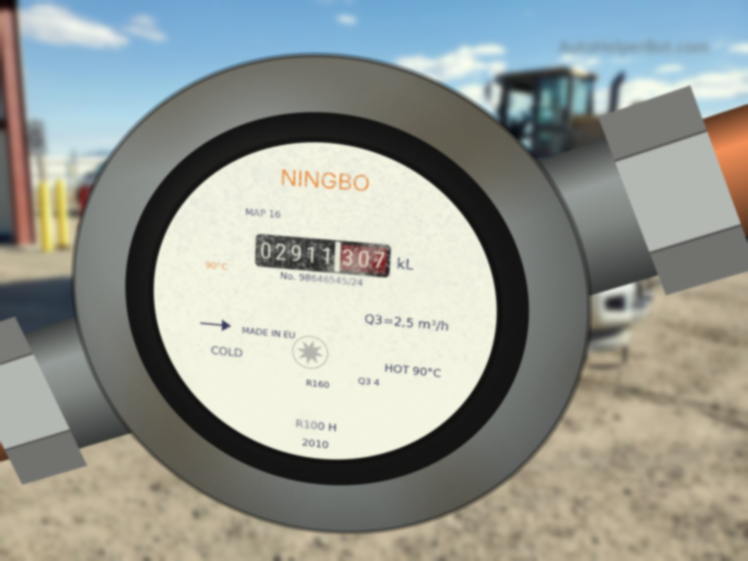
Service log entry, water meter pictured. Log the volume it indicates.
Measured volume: 2911.307 kL
